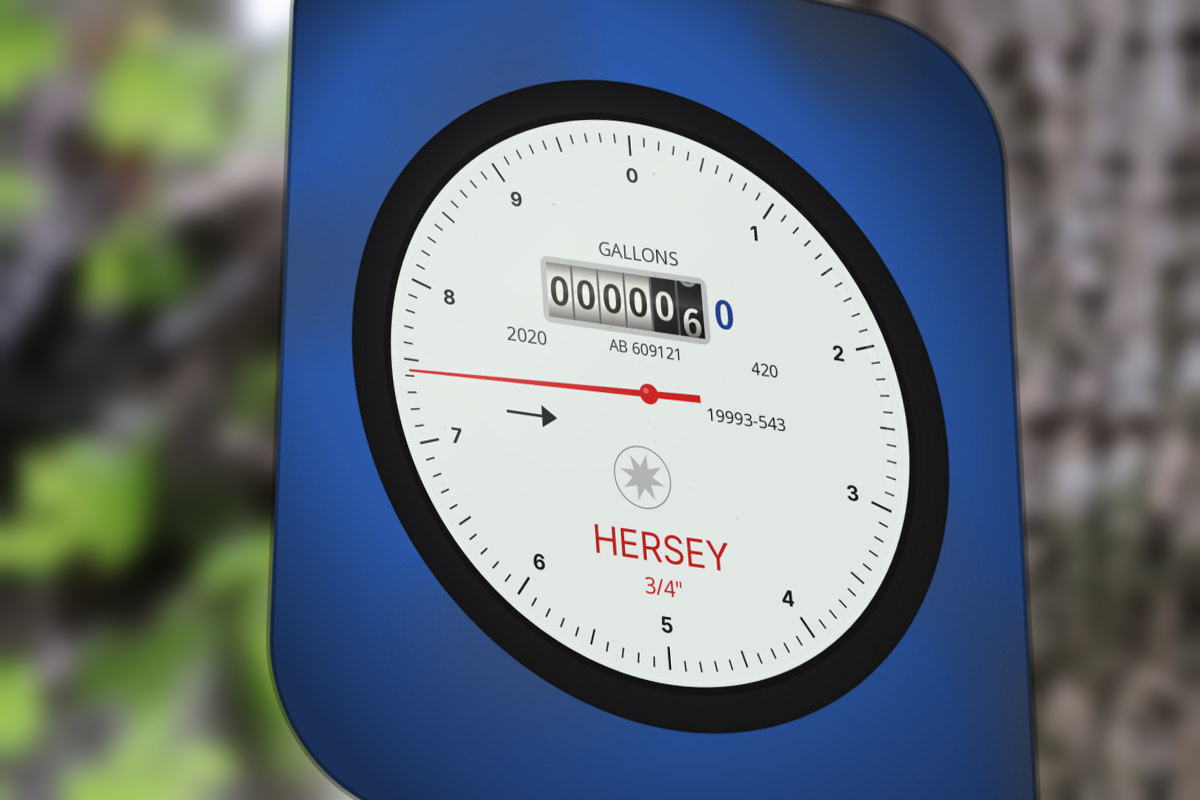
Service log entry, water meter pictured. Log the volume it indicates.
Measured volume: 57.4 gal
